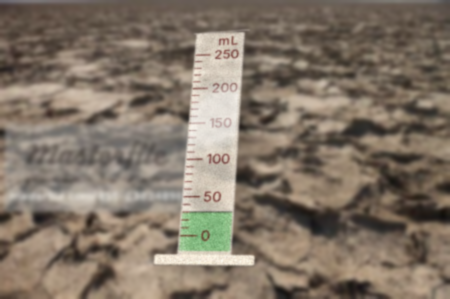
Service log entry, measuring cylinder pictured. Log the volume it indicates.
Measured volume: 30 mL
